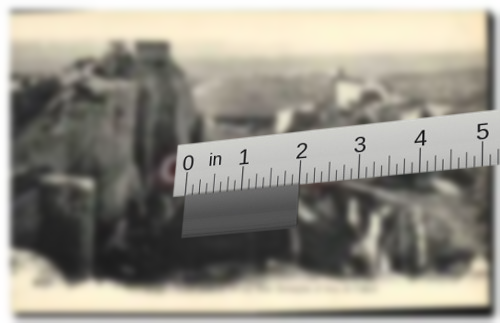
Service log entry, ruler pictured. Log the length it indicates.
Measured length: 2 in
